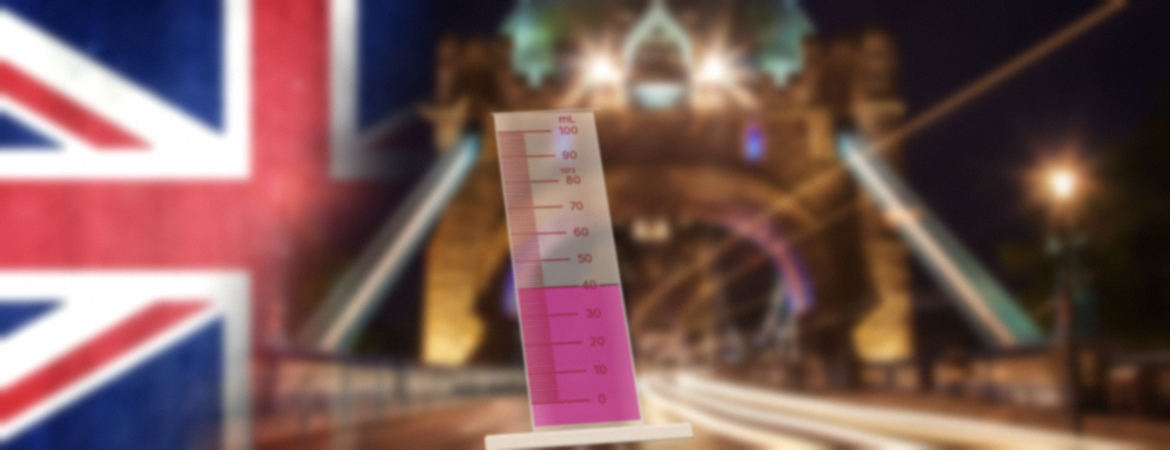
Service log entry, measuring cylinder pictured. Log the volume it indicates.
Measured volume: 40 mL
